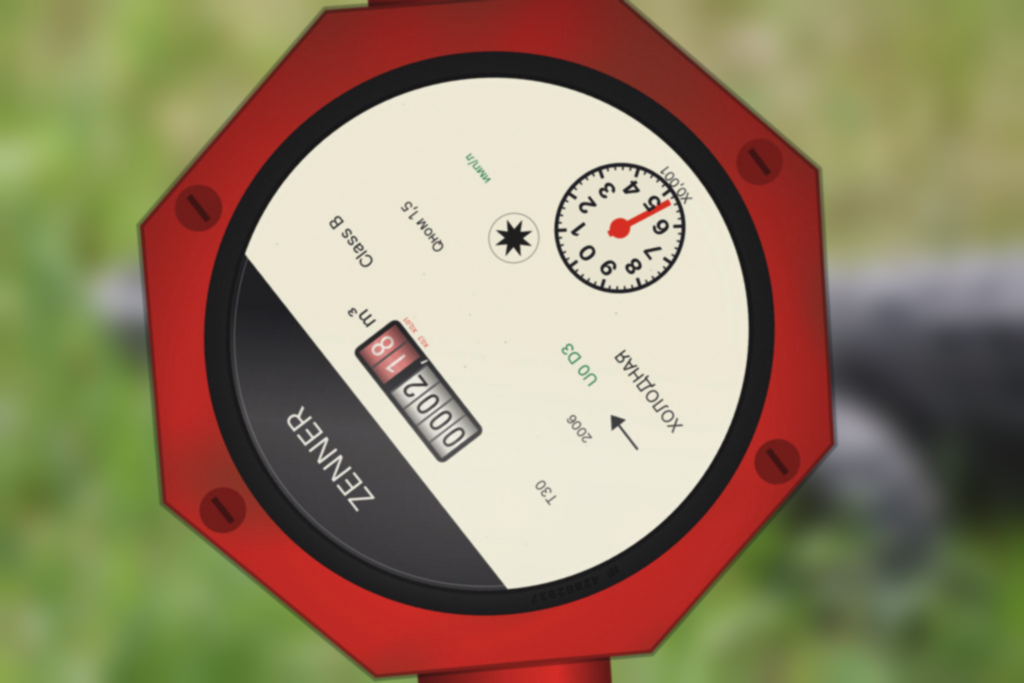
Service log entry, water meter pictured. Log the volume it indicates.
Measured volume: 2.185 m³
